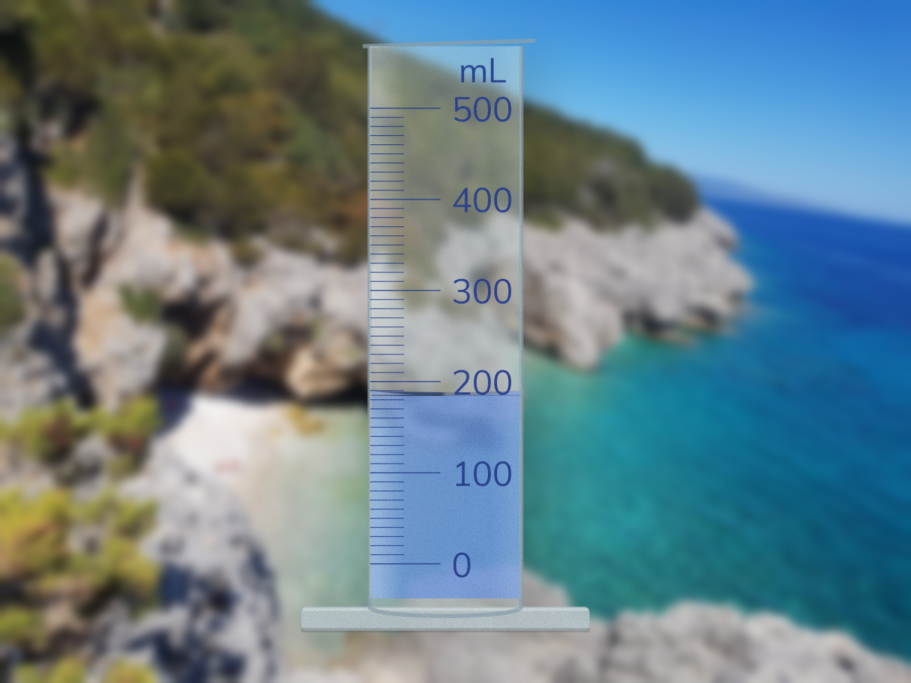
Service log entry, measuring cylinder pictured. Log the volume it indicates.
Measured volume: 185 mL
